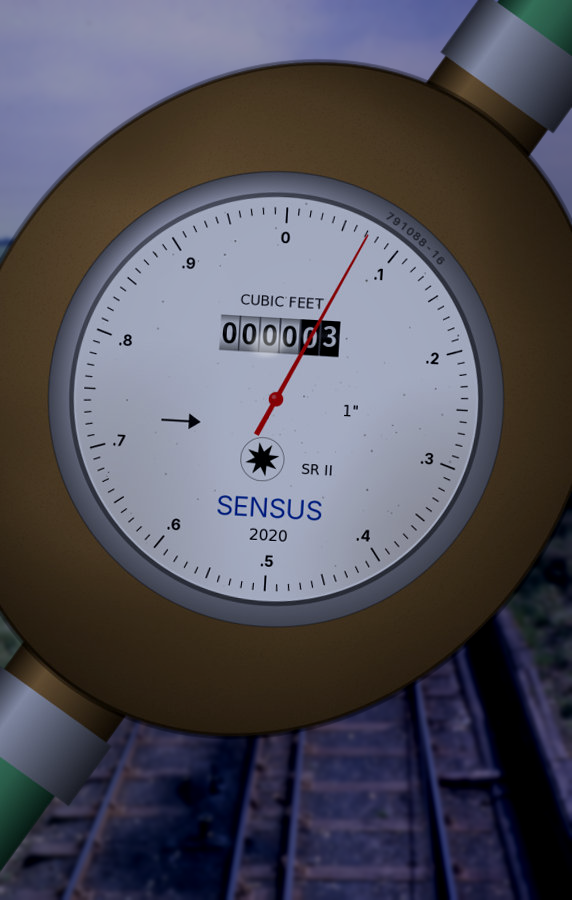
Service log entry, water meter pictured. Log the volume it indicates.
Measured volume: 3.07 ft³
